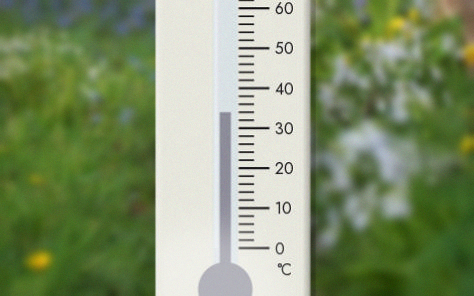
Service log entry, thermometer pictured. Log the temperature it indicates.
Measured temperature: 34 °C
